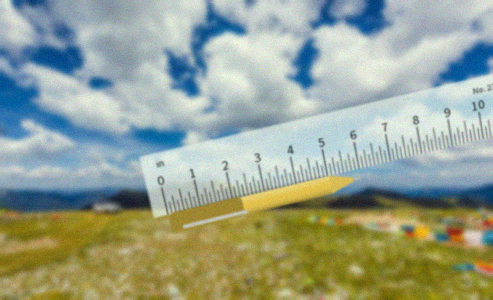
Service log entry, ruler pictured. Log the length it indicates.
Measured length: 6 in
